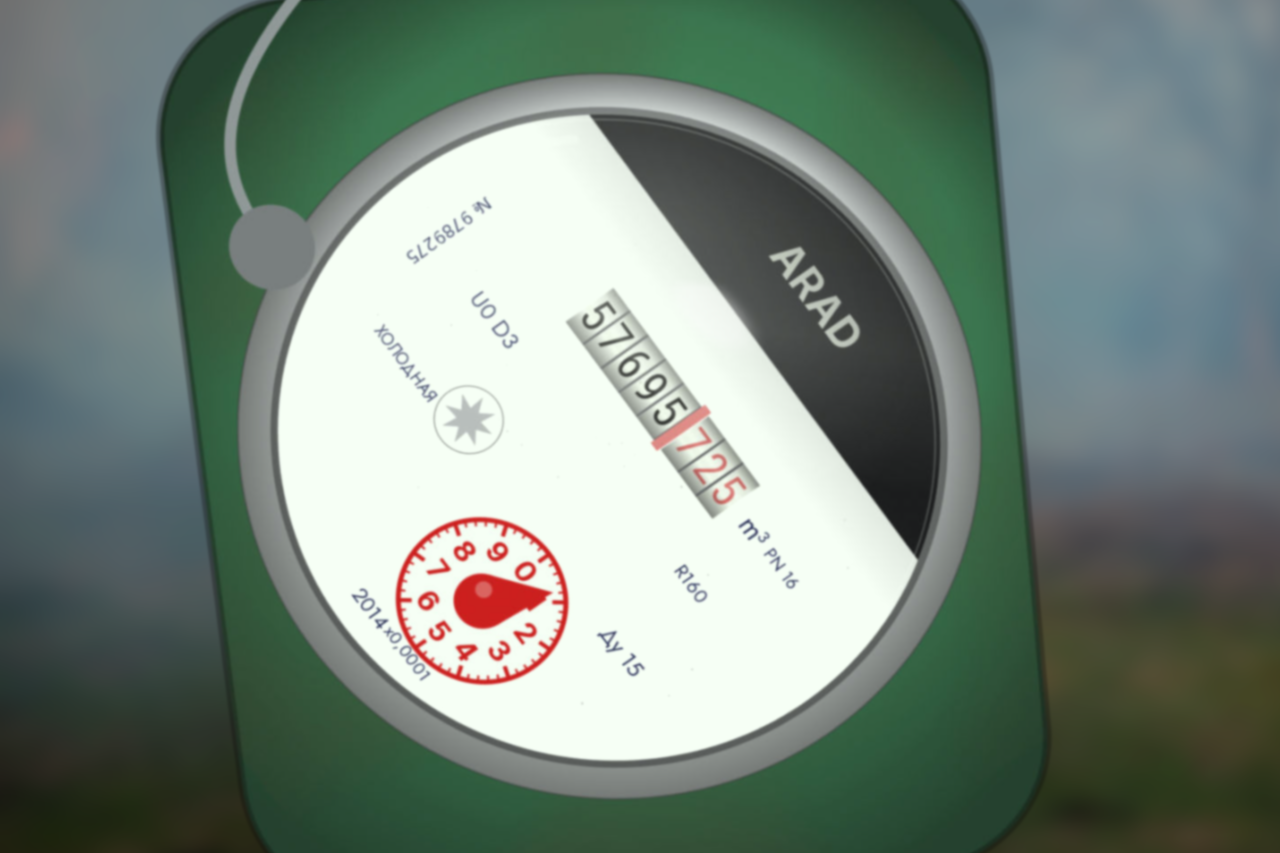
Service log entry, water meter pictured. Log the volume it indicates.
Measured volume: 57695.7250 m³
